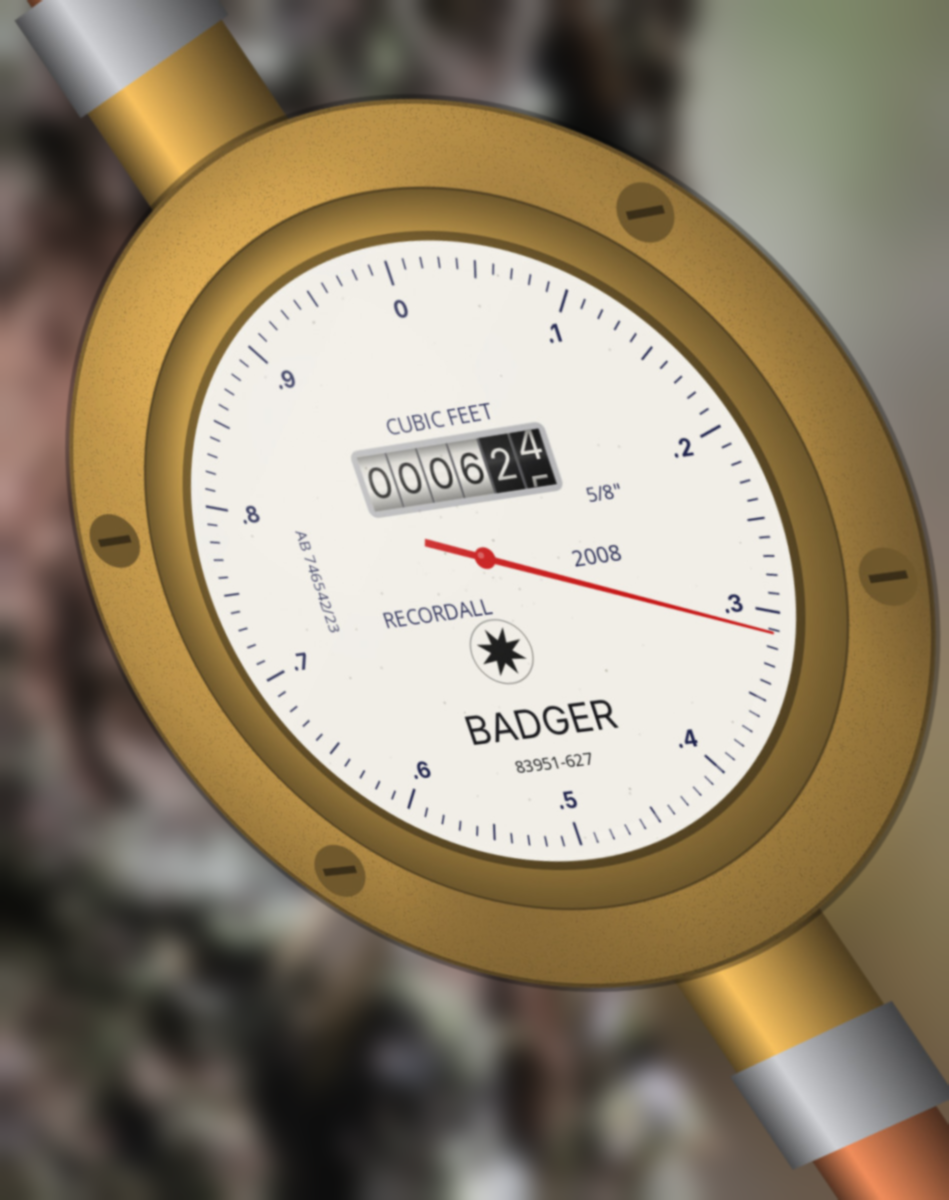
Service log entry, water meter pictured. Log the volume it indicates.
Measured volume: 624.31 ft³
